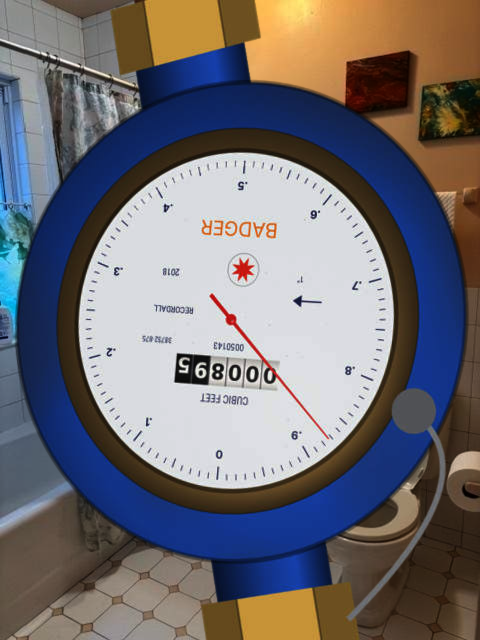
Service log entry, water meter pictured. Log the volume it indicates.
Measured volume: 894.87 ft³
